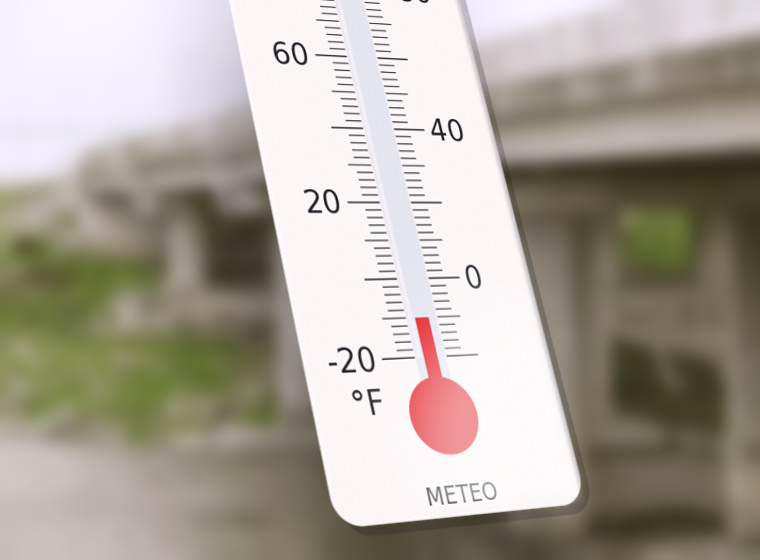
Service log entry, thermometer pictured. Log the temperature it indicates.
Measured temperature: -10 °F
